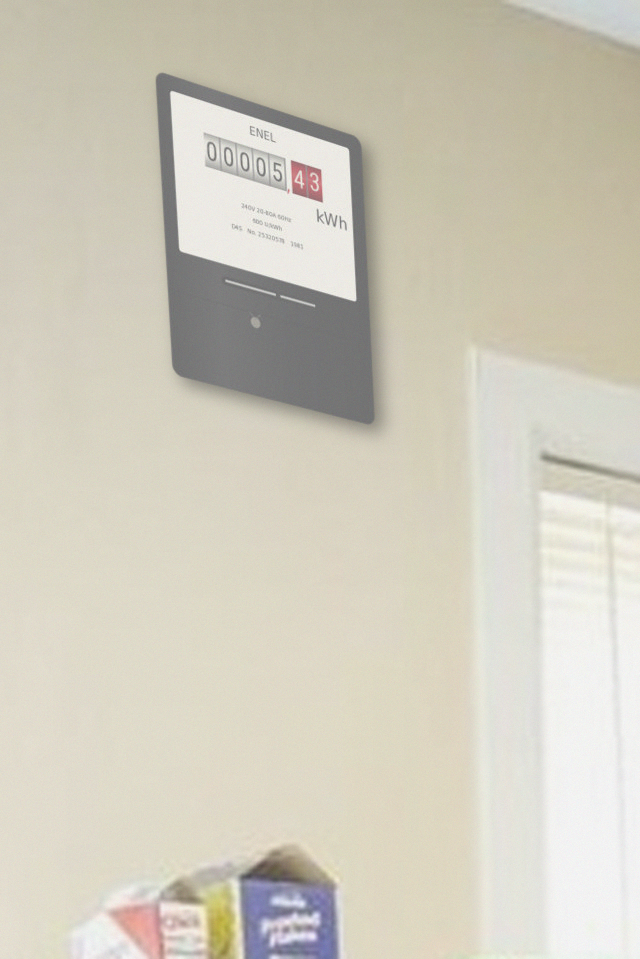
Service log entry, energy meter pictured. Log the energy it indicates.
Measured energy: 5.43 kWh
